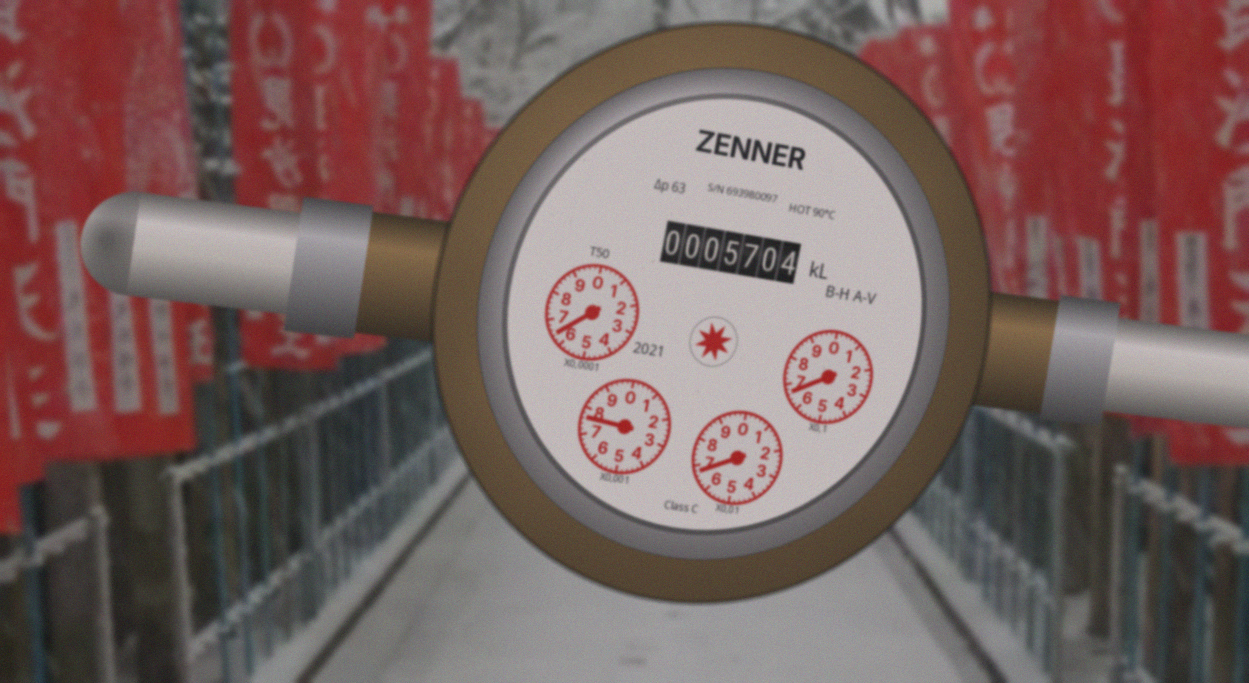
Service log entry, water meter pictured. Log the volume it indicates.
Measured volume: 5704.6676 kL
